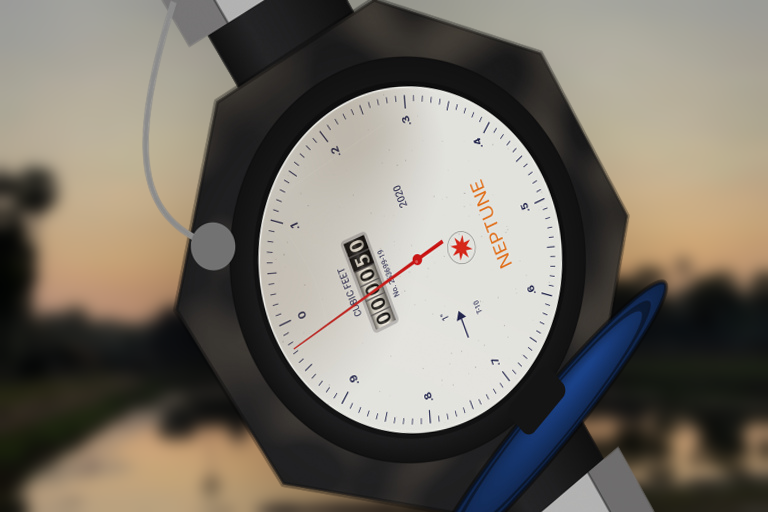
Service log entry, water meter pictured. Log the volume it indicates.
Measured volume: 49.97 ft³
